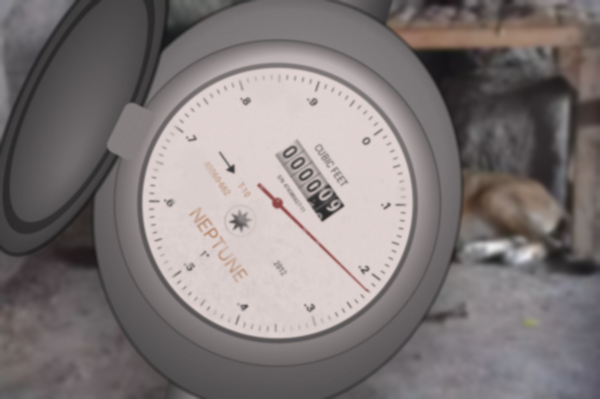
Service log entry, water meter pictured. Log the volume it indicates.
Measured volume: 9.22 ft³
